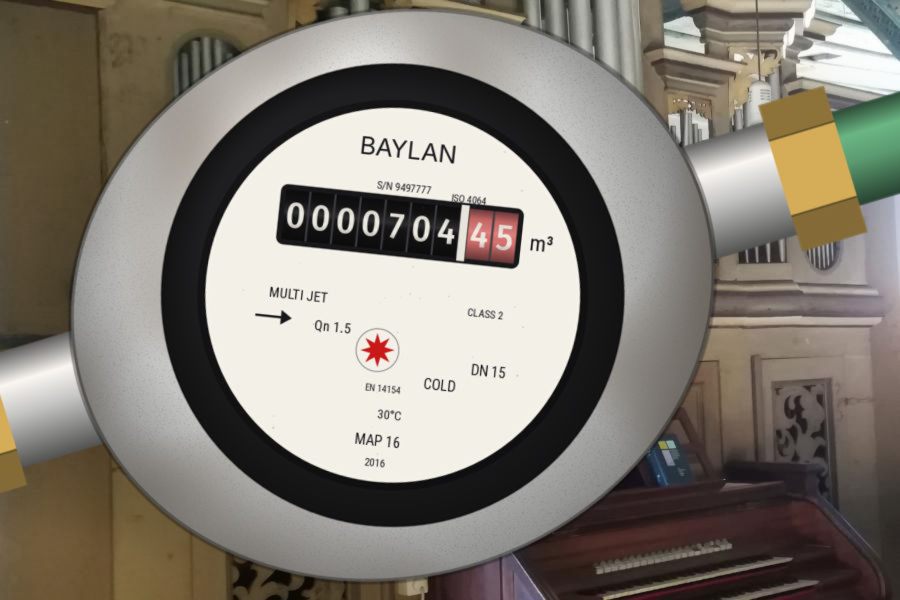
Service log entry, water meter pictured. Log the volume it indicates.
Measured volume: 704.45 m³
